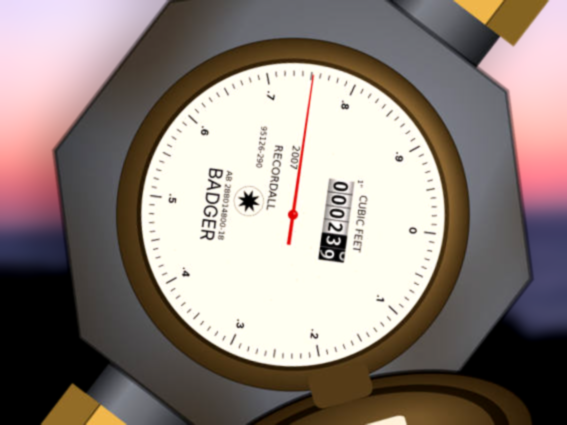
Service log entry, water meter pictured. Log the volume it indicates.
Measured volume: 238.75 ft³
